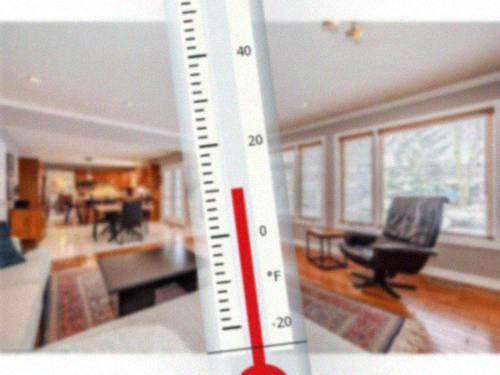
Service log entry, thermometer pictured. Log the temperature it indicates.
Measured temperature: 10 °F
